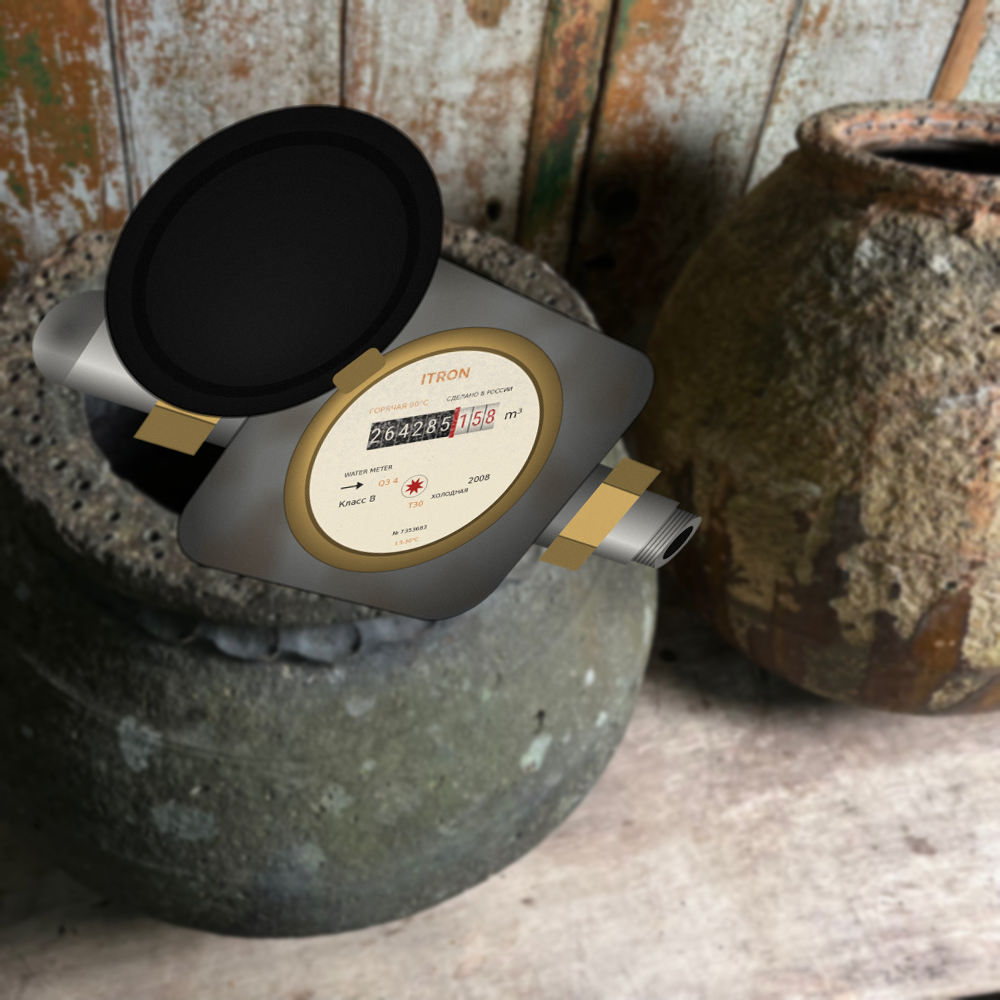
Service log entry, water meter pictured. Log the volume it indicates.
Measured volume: 264285.158 m³
